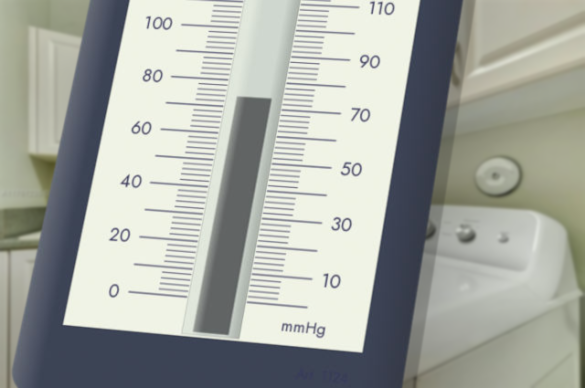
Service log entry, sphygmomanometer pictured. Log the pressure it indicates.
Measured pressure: 74 mmHg
